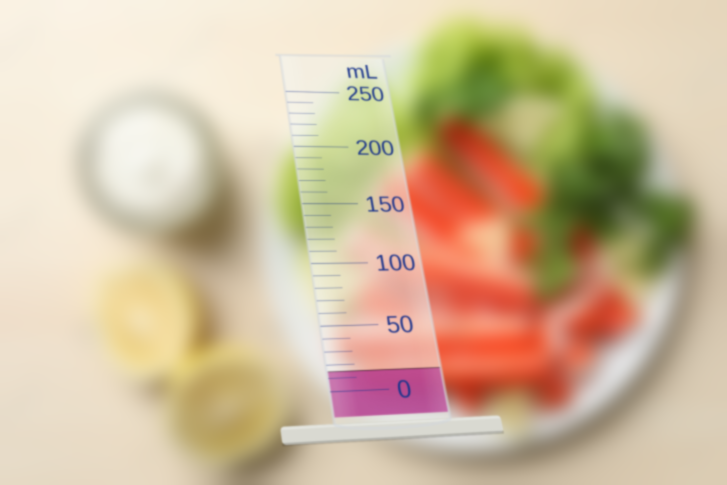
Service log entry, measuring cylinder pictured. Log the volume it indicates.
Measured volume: 15 mL
